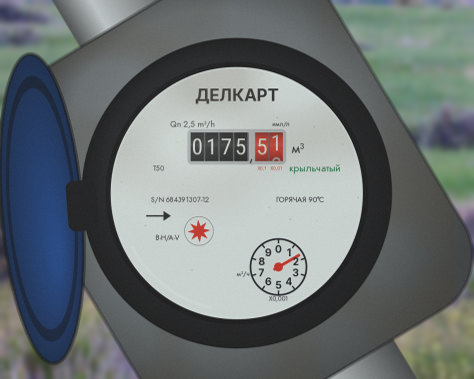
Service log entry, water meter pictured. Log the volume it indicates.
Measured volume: 175.511 m³
